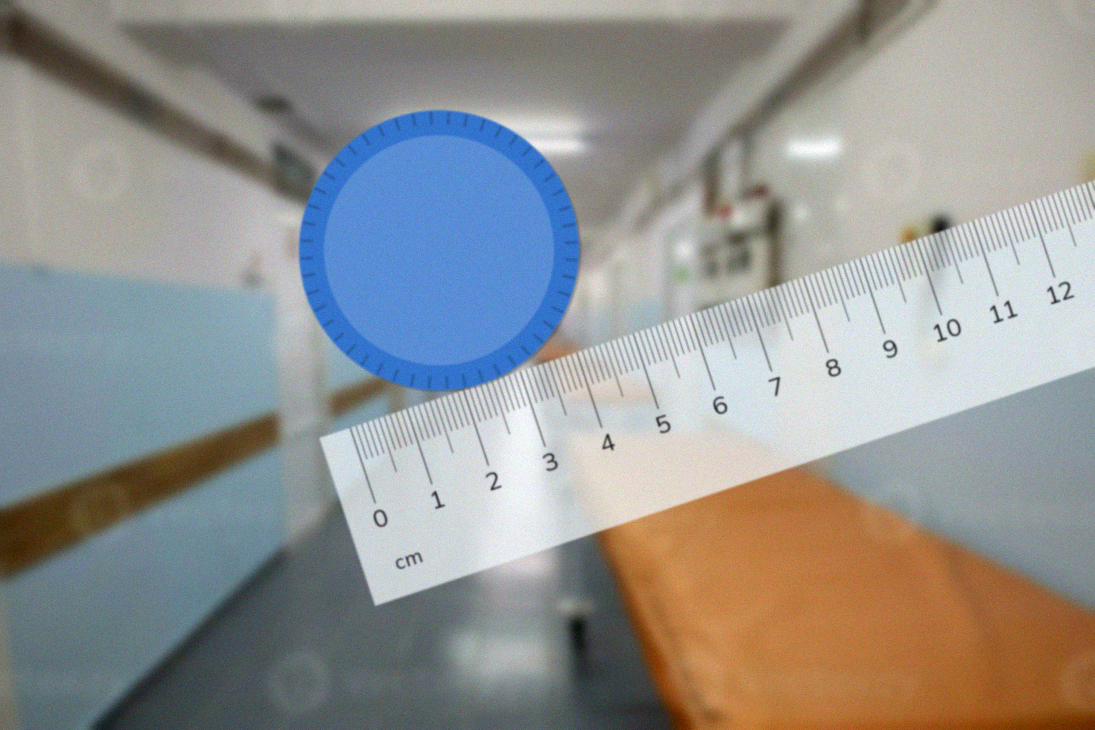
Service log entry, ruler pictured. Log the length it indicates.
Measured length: 4.7 cm
